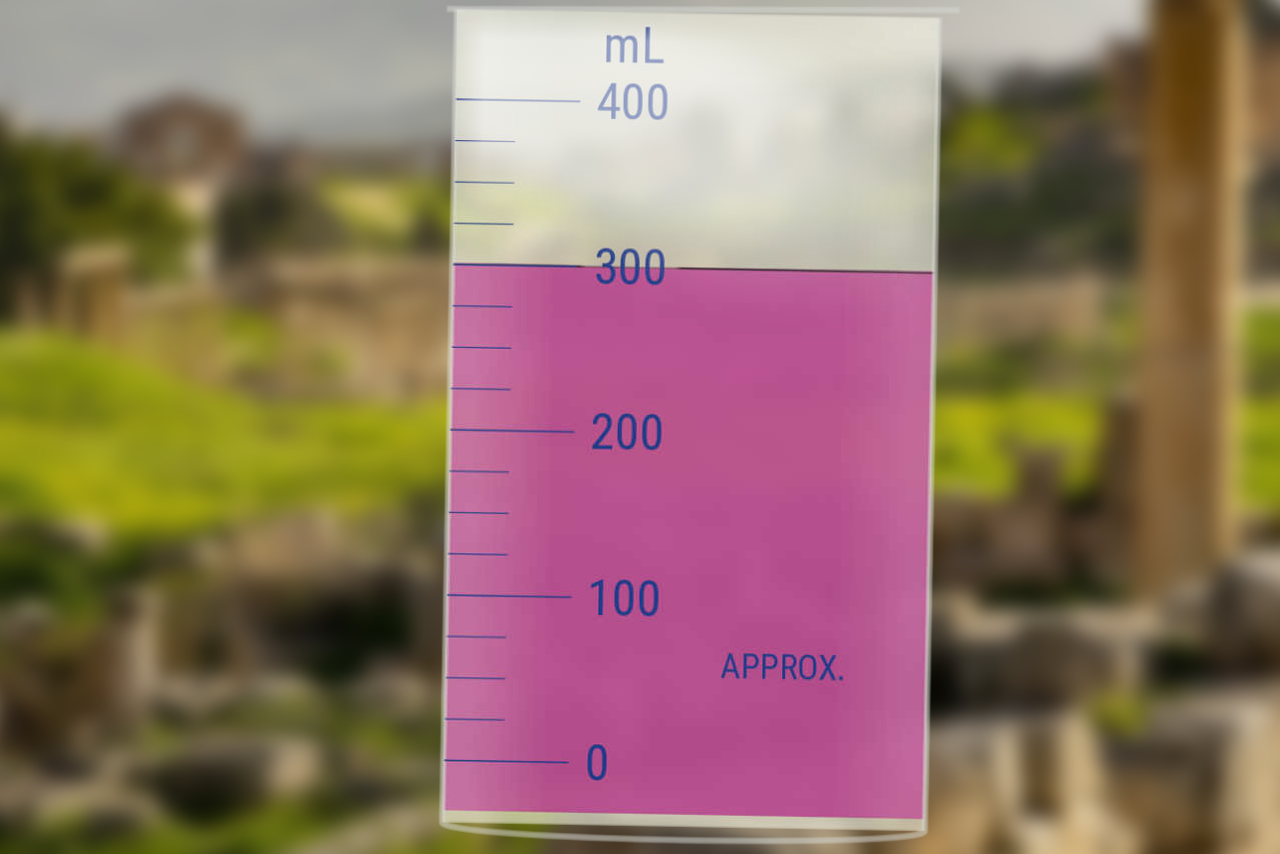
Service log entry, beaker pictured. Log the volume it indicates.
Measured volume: 300 mL
